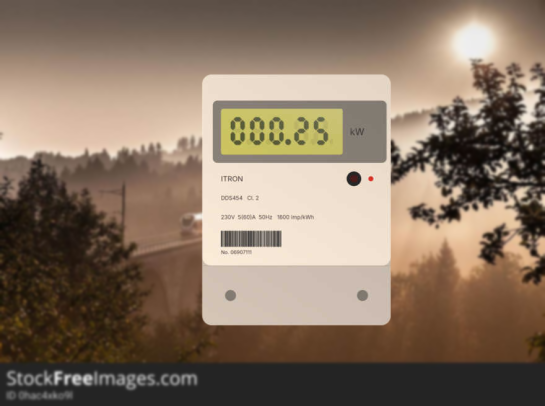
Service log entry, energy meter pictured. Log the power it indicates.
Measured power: 0.25 kW
